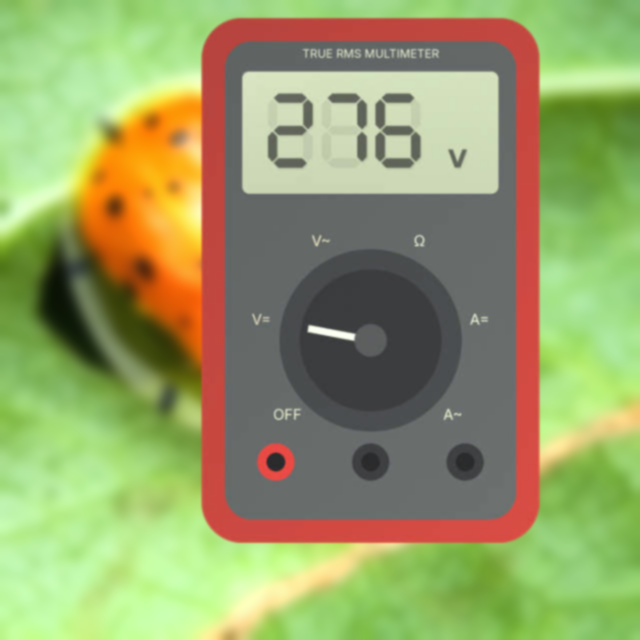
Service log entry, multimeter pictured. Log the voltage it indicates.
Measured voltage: 276 V
